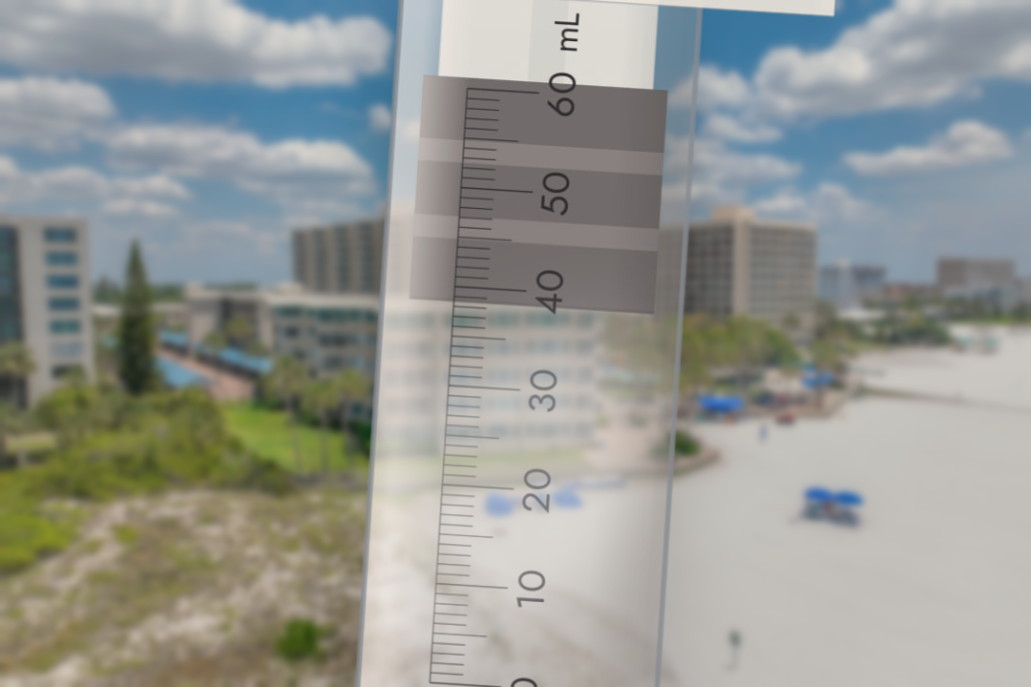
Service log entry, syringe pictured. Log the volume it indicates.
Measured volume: 38.5 mL
